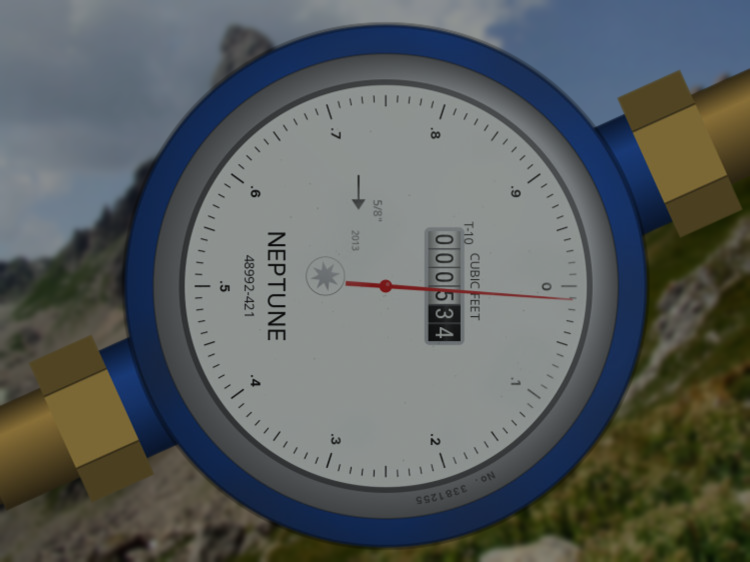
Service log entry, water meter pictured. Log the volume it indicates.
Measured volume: 534.01 ft³
